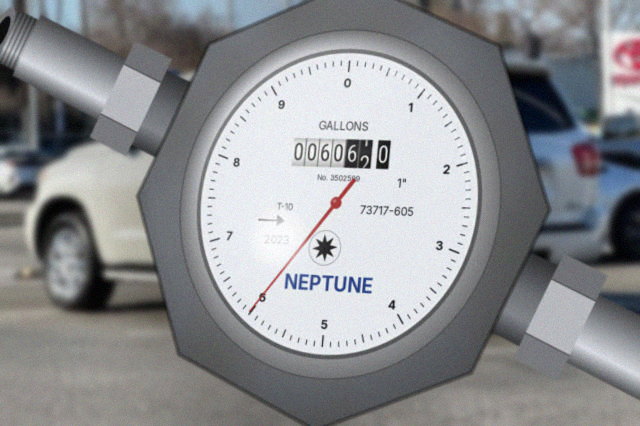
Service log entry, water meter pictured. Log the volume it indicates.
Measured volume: 60616.0 gal
